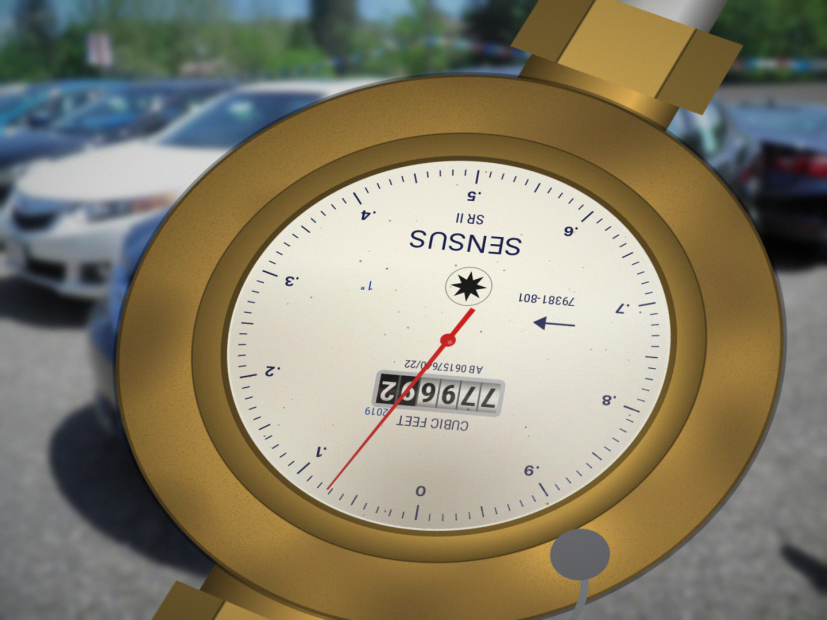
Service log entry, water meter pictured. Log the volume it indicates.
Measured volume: 779692.07 ft³
